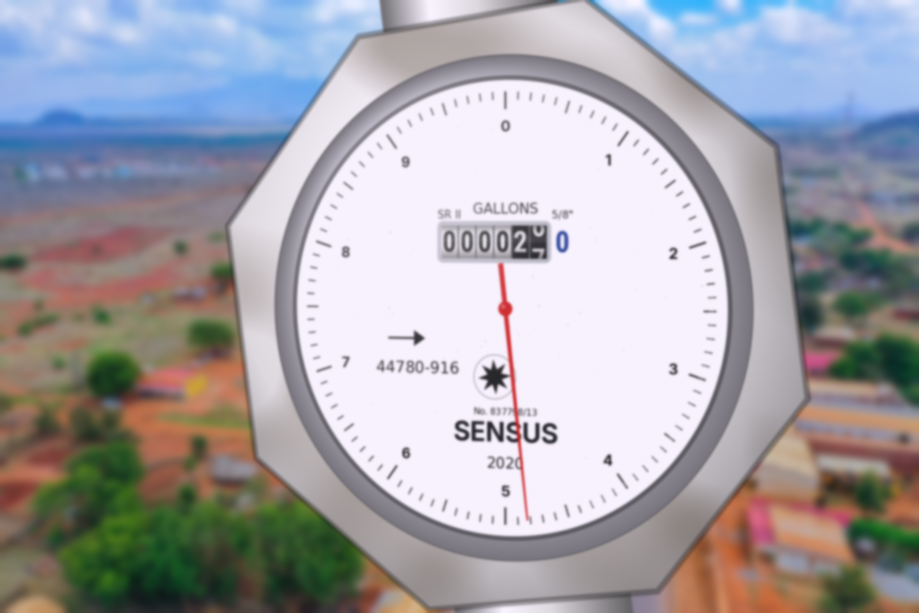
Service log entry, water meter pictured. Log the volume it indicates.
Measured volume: 264.8 gal
